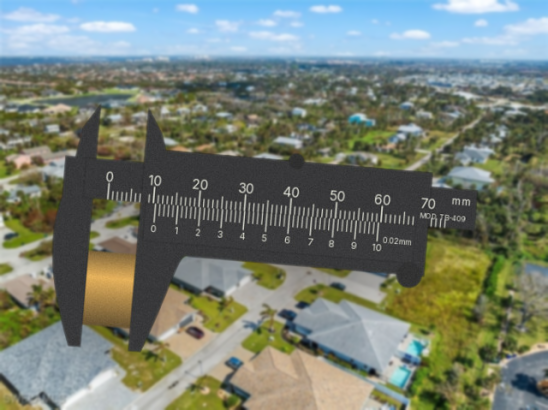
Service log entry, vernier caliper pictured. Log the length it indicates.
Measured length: 10.5 mm
